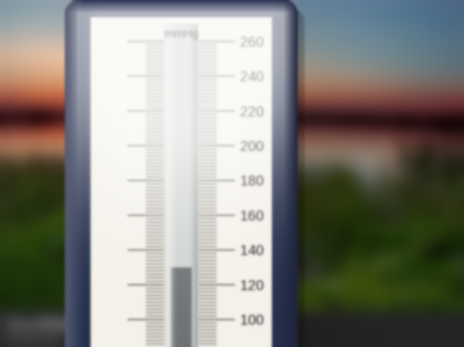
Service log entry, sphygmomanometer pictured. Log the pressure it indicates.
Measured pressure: 130 mmHg
